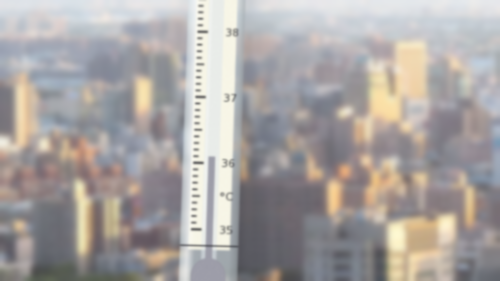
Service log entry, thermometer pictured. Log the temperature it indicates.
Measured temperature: 36.1 °C
